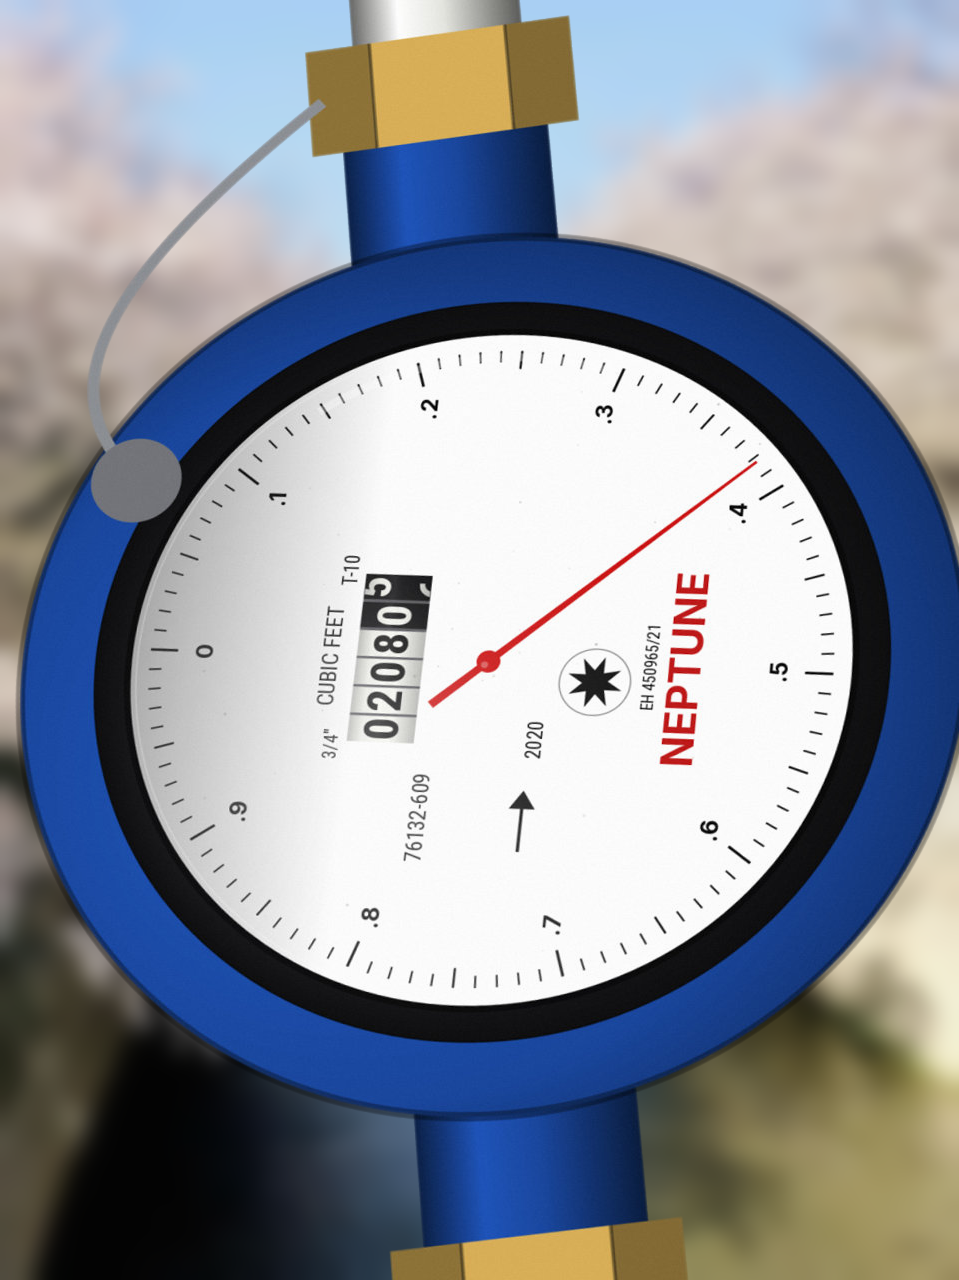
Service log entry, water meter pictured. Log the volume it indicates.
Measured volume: 20805.38 ft³
